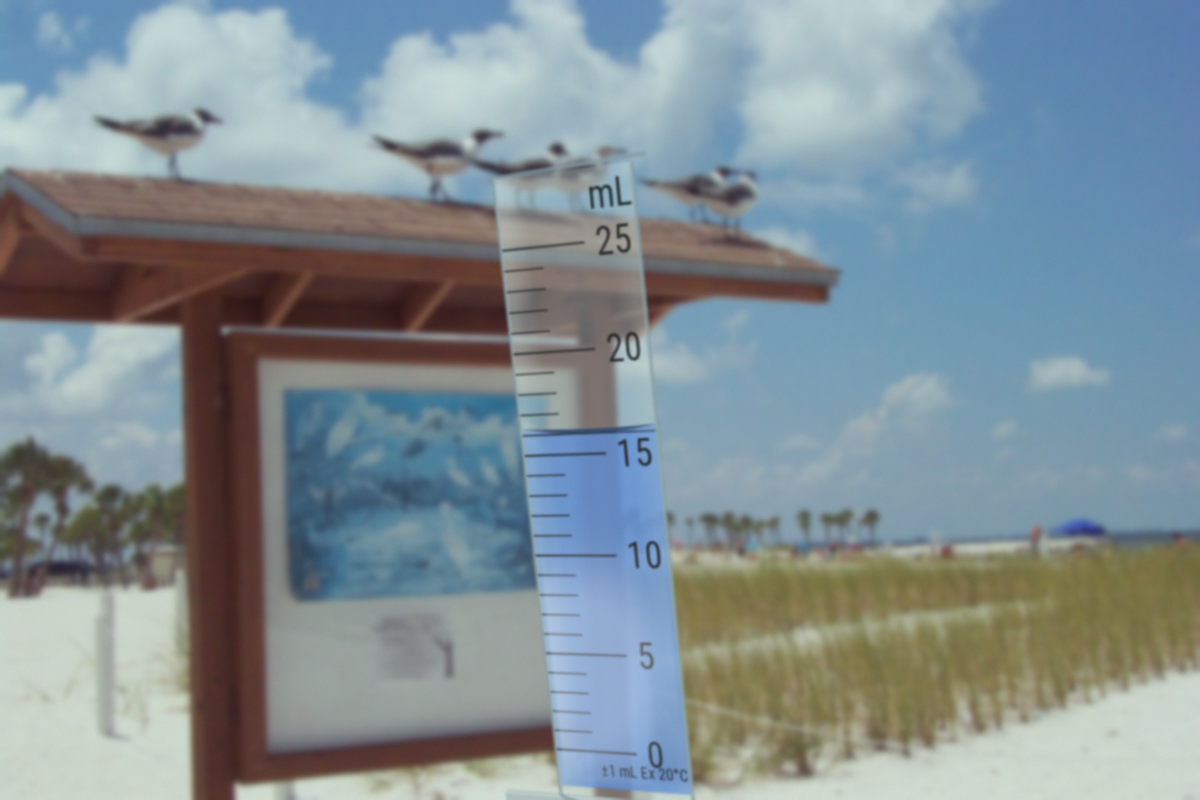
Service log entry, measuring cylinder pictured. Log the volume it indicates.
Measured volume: 16 mL
